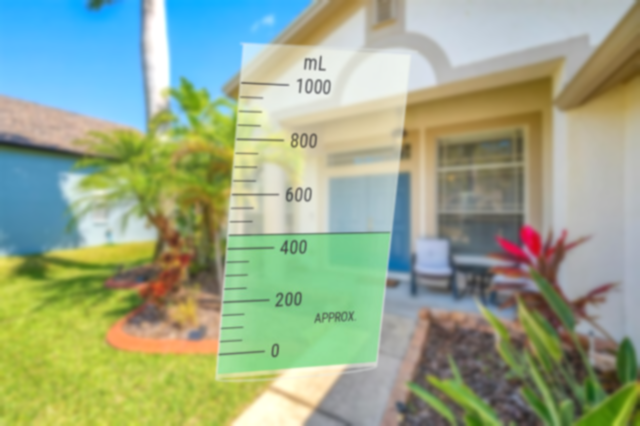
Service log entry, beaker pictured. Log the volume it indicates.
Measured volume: 450 mL
